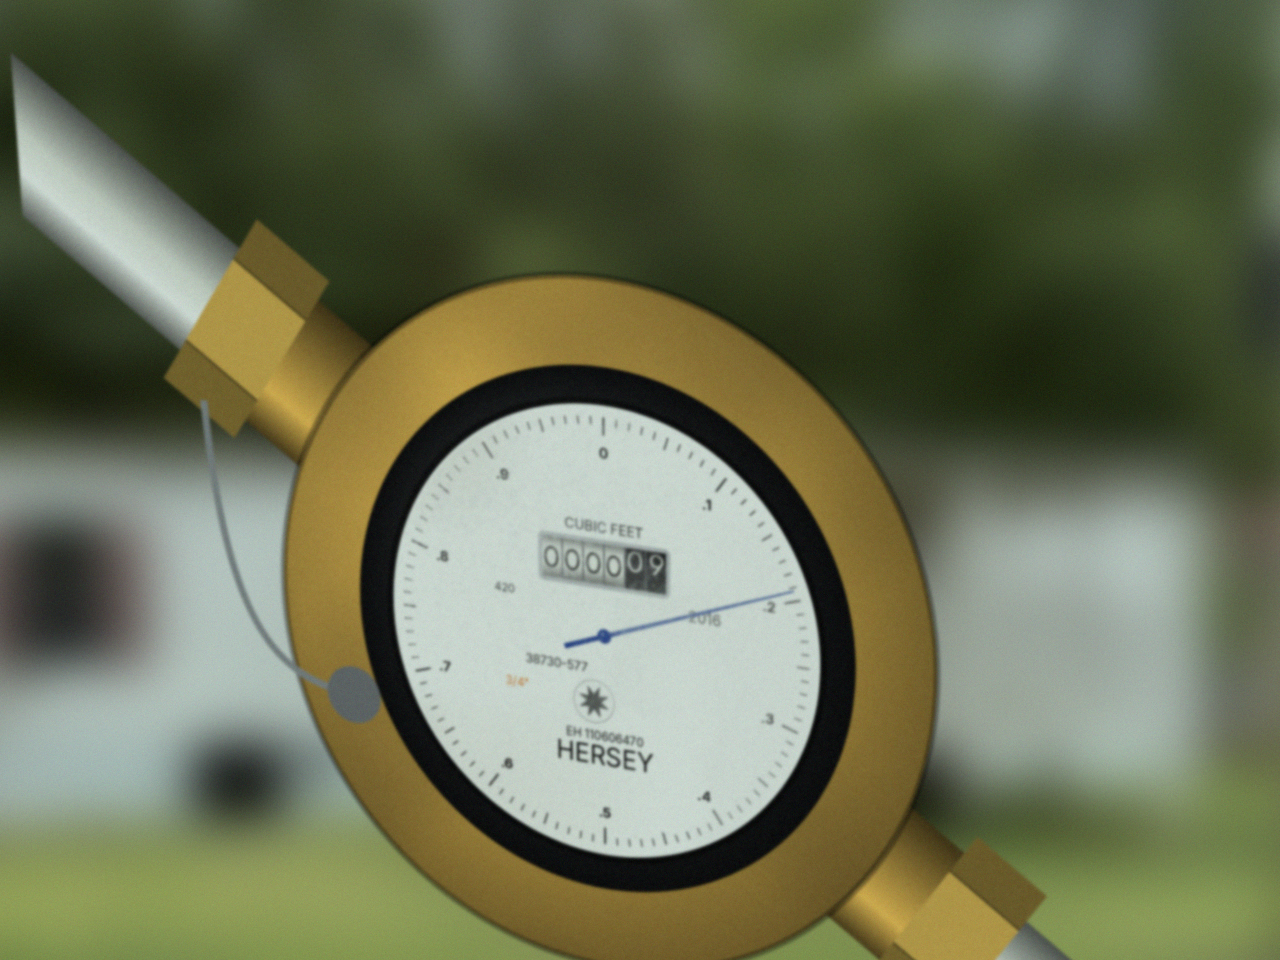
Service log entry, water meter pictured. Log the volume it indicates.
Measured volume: 9.19 ft³
